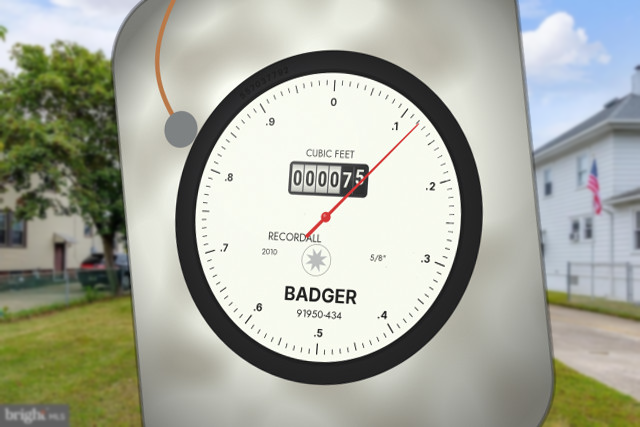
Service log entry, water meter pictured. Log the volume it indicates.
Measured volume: 75.12 ft³
